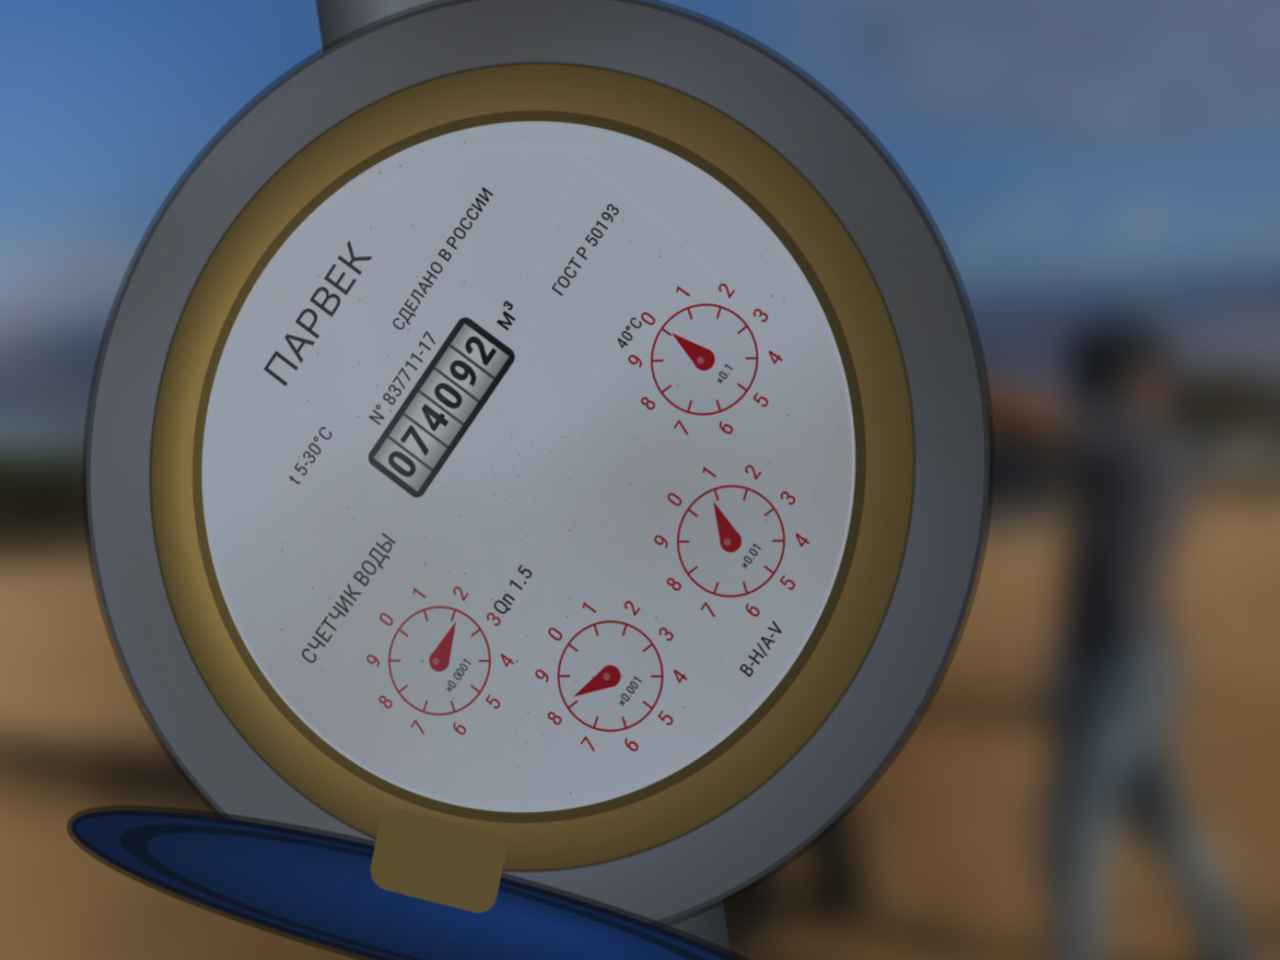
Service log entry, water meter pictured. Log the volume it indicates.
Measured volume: 74092.0082 m³
